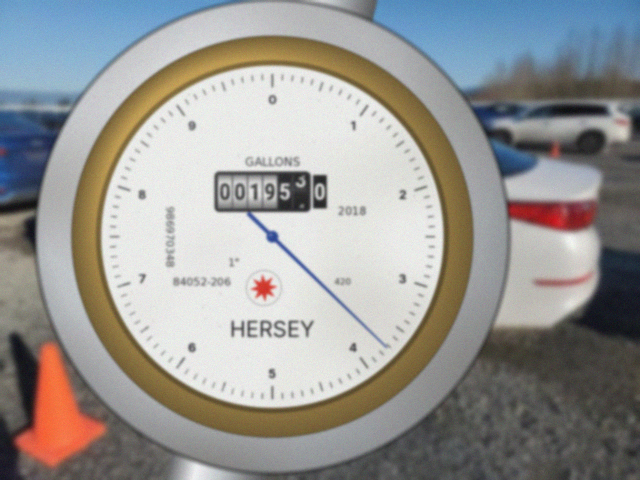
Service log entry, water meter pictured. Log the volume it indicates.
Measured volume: 19533.7 gal
